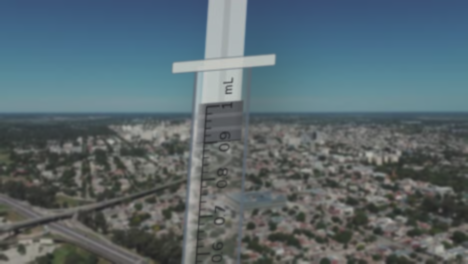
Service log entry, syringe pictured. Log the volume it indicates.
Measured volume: 0.9 mL
